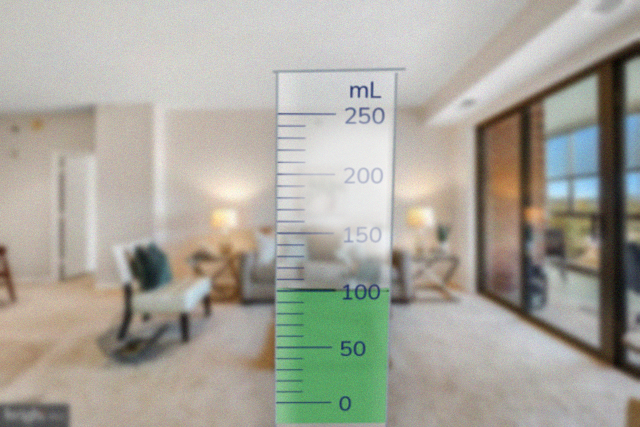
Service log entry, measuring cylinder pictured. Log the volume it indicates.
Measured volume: 100 mL
